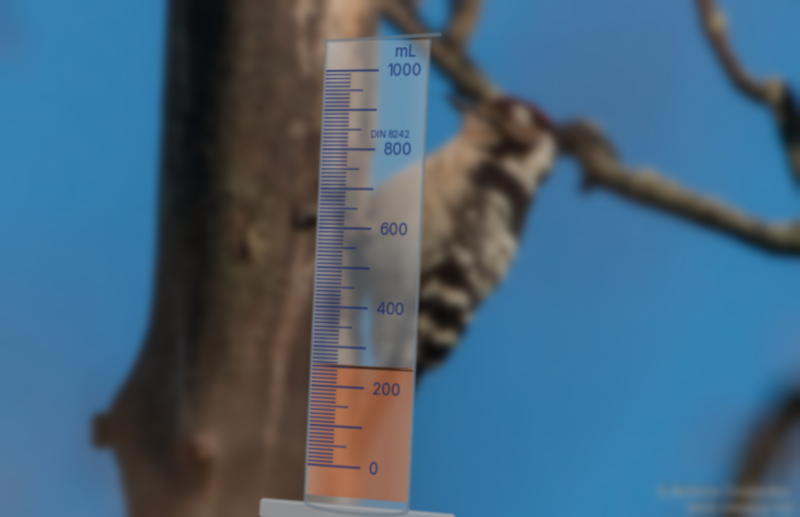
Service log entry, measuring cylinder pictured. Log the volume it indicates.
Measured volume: 250 mL
